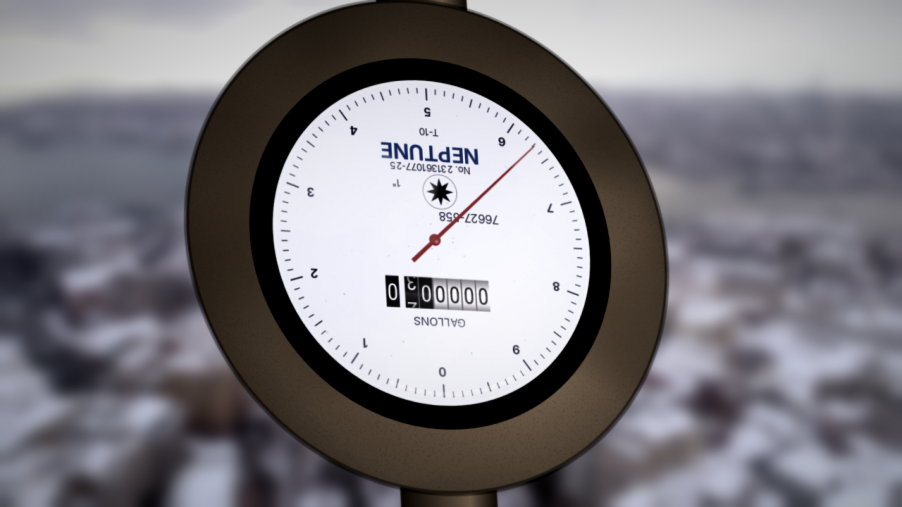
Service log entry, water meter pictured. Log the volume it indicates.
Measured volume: 26.3 gal
